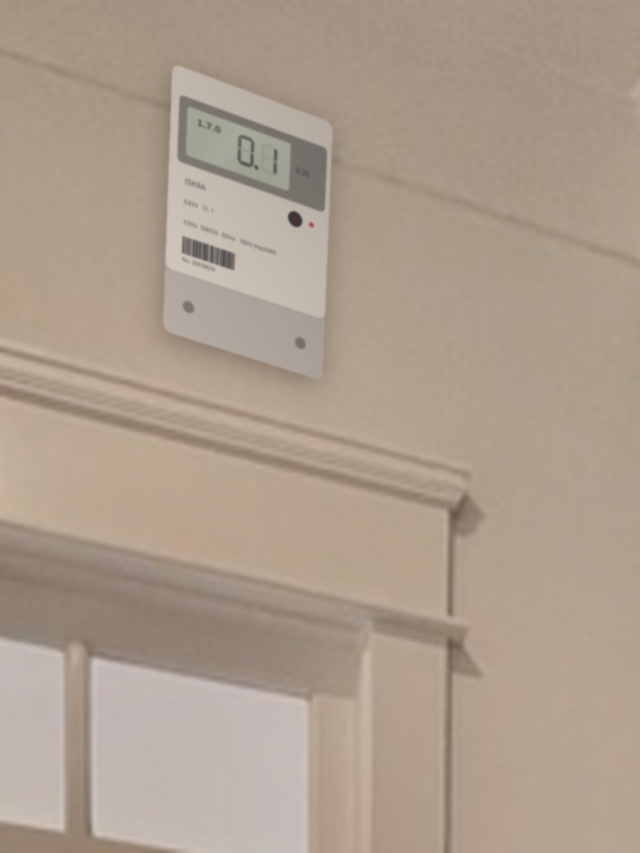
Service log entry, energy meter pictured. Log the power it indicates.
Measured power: 0.1 kW
